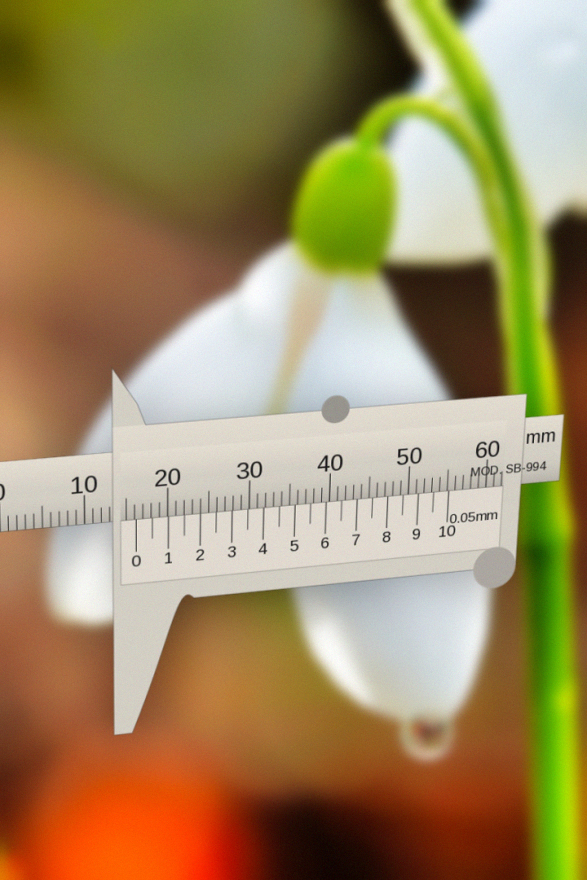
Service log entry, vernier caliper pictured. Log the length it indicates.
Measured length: 16.2 mm
